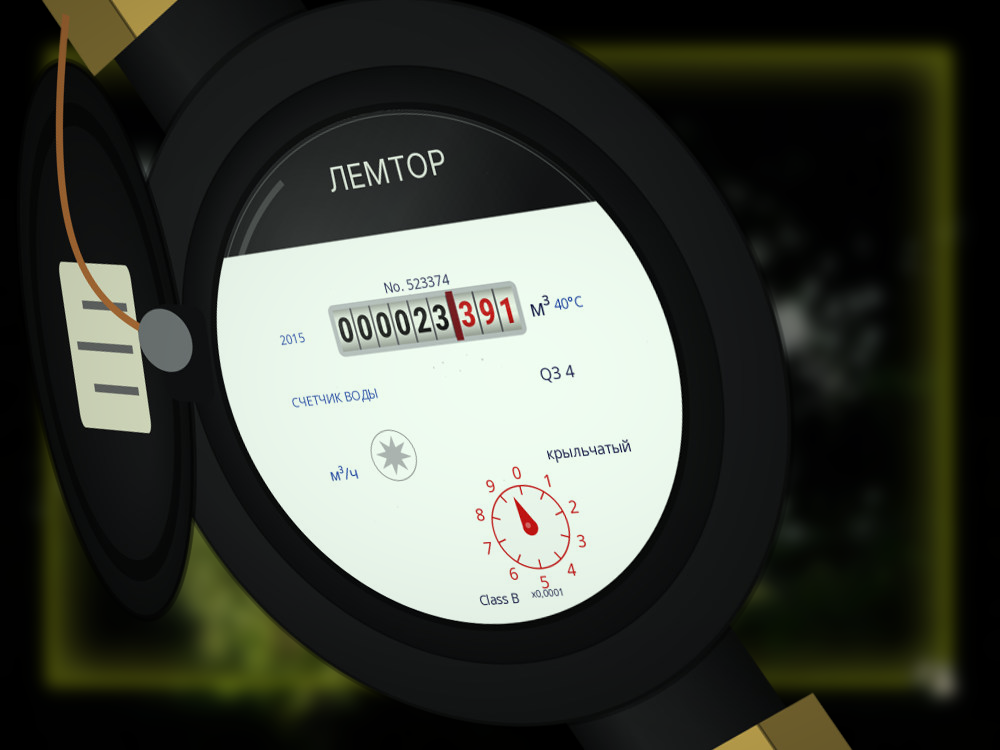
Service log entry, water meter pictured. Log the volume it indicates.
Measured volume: 23.3909 m³
